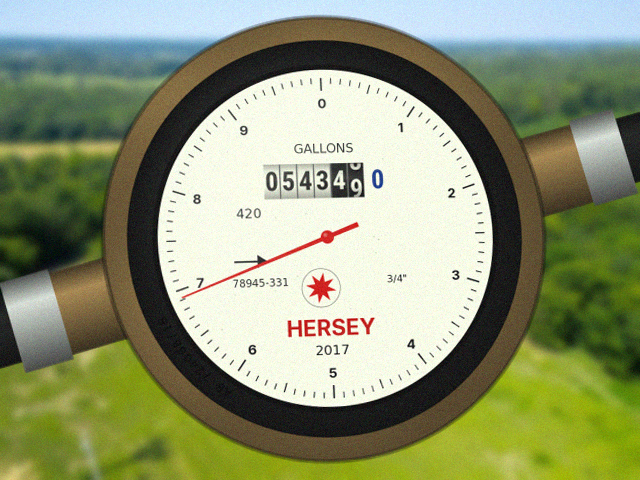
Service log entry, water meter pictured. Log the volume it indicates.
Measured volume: 543486.9 gal
